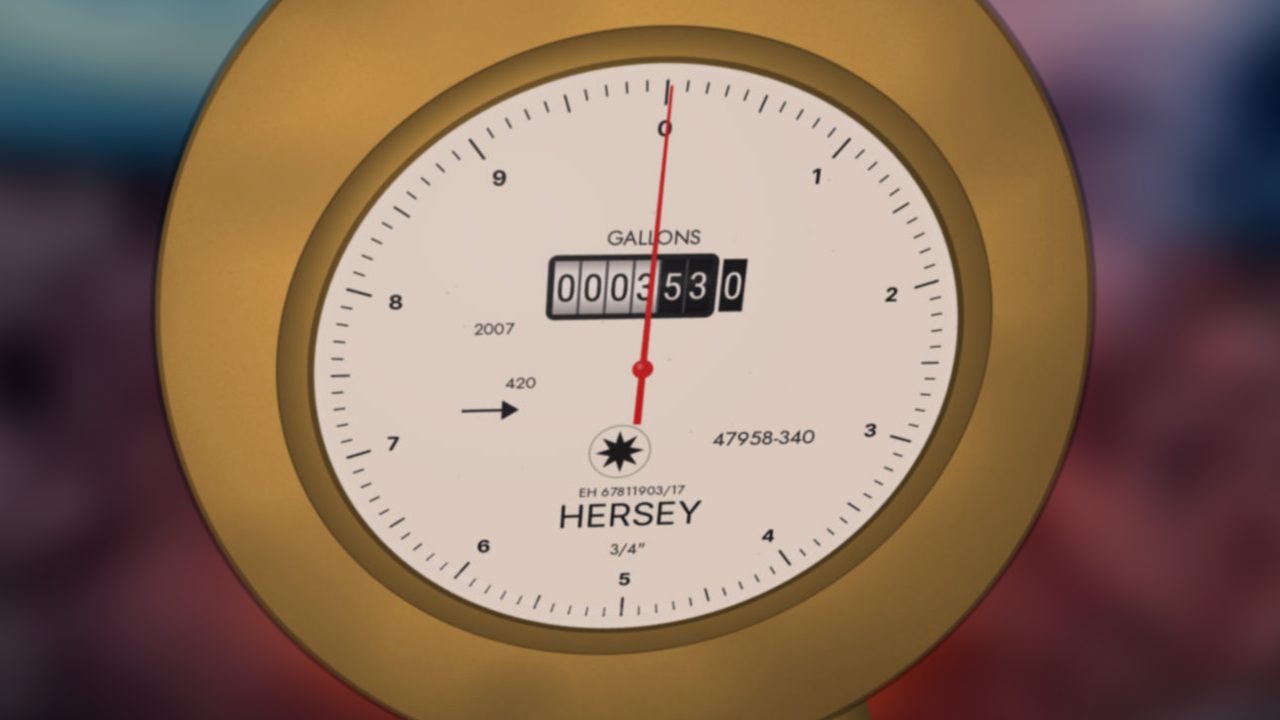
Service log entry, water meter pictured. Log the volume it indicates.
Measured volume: 3530.0 gal
